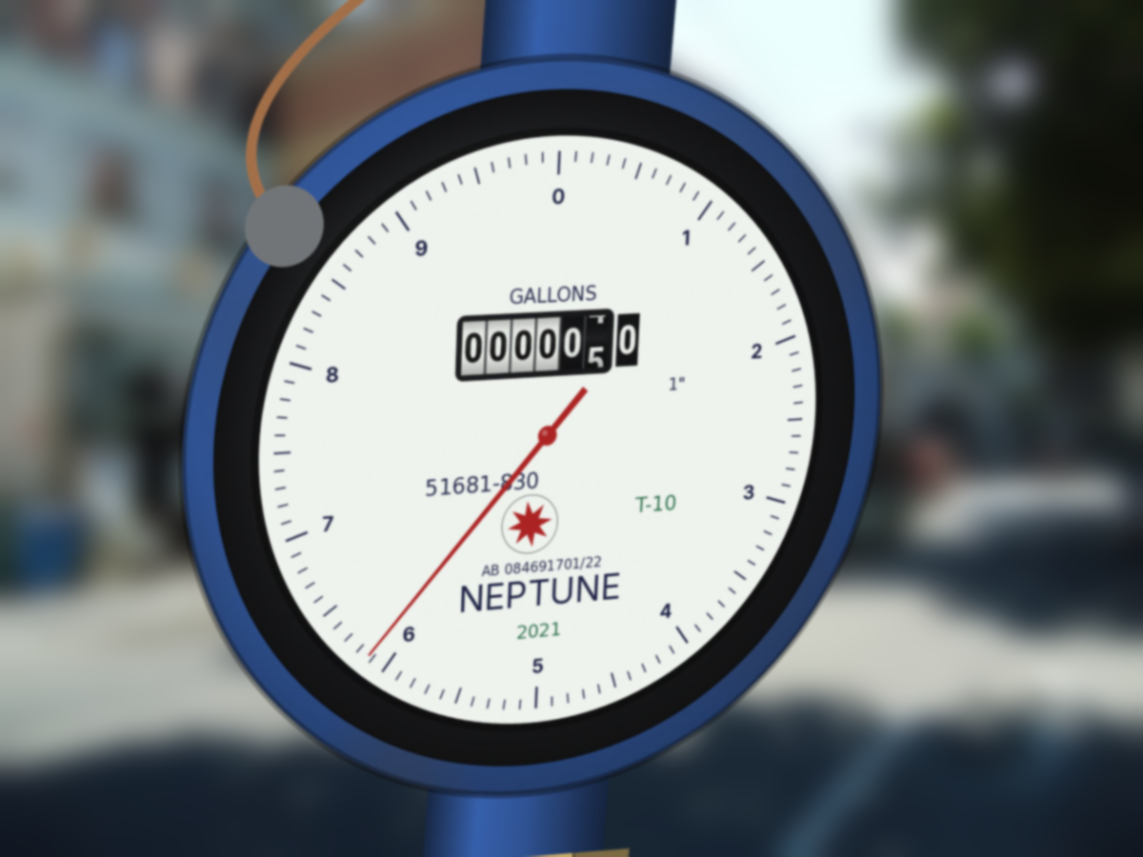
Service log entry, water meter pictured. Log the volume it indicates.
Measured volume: 46.1 gal
